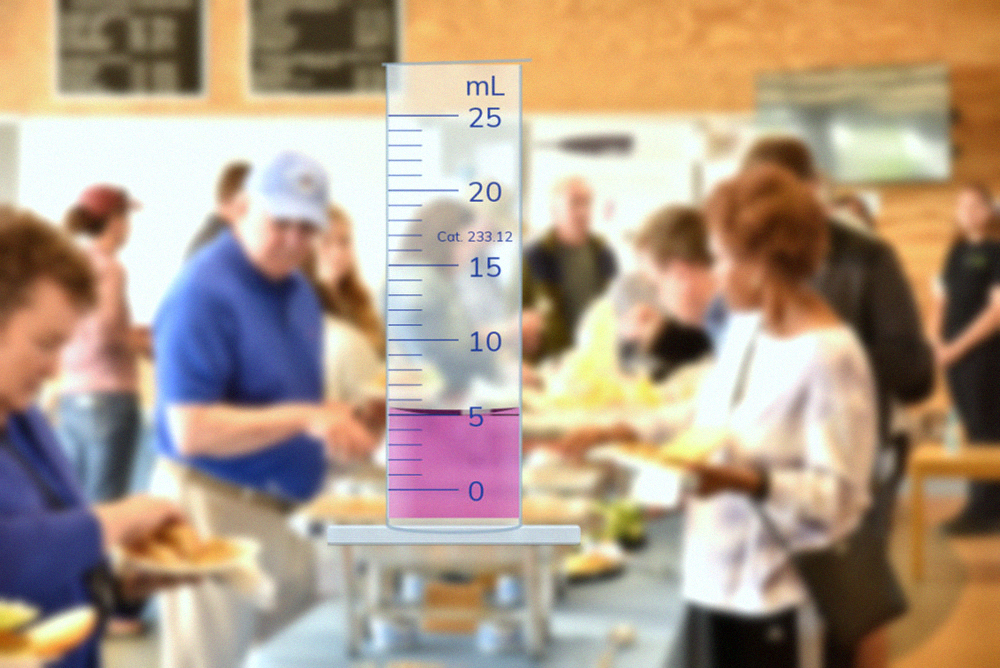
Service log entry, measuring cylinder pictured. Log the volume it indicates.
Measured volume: 5 mL
